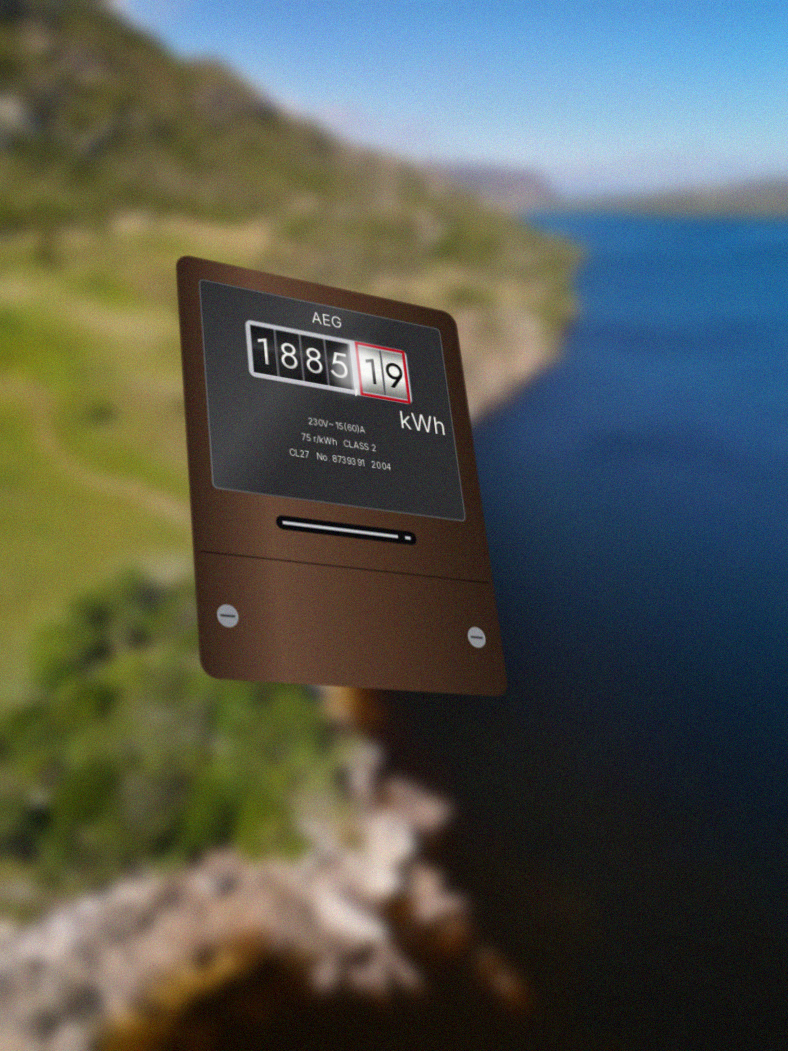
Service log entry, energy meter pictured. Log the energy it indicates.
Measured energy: 1885.19 kWh
